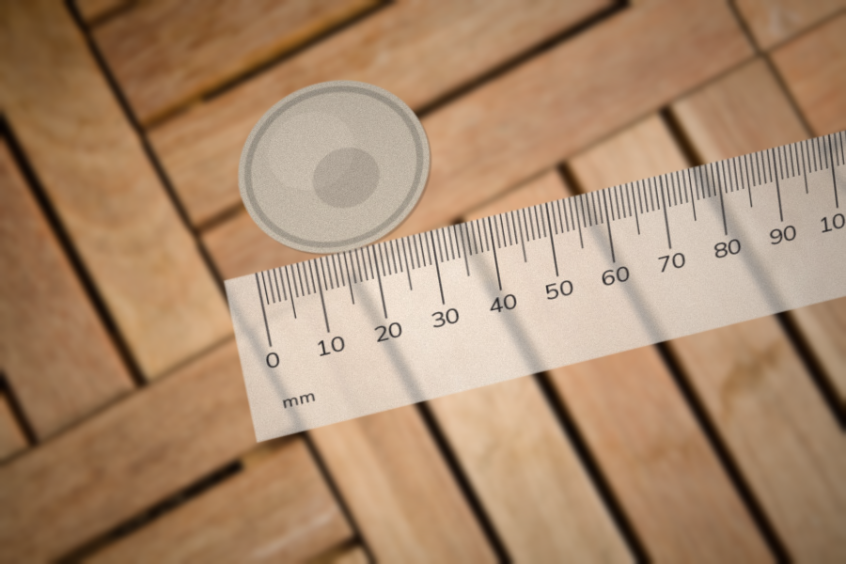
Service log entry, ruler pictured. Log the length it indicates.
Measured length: 32 mm
